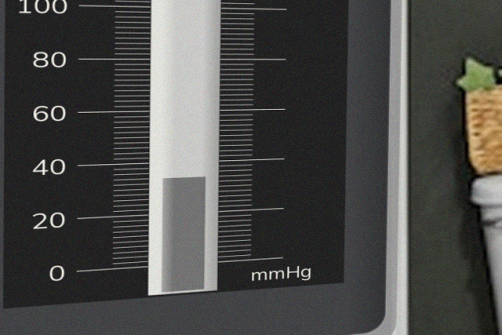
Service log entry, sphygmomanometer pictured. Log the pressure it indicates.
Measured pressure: 34 mmHg
